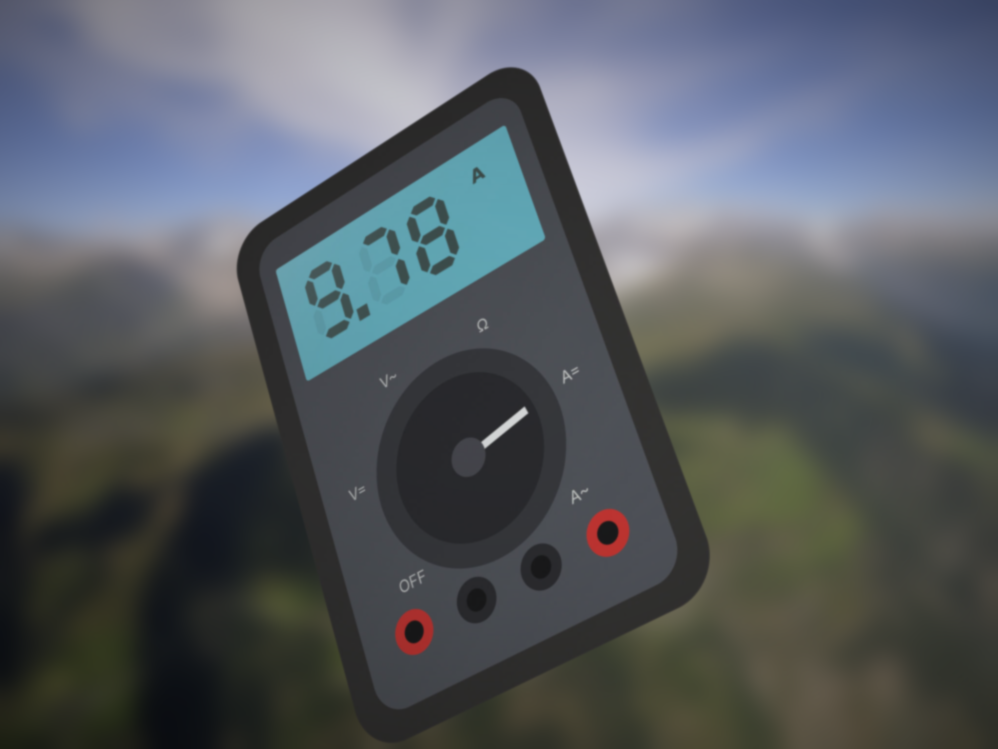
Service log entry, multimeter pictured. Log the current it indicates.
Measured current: 9.78 A
